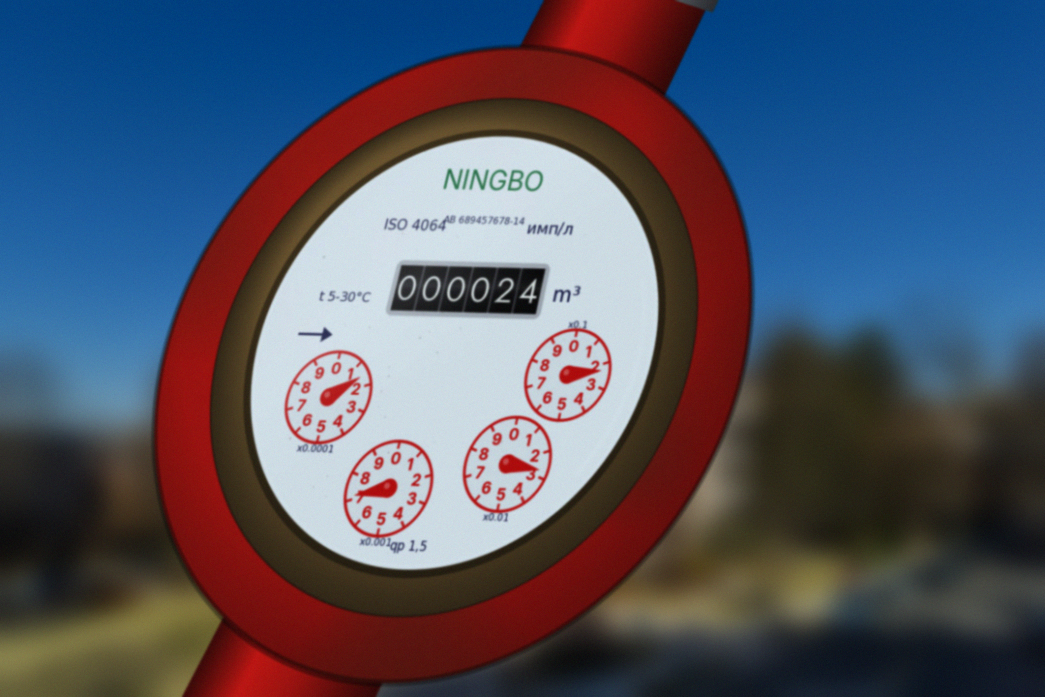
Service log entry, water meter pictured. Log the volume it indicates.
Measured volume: 24.2271 m³
